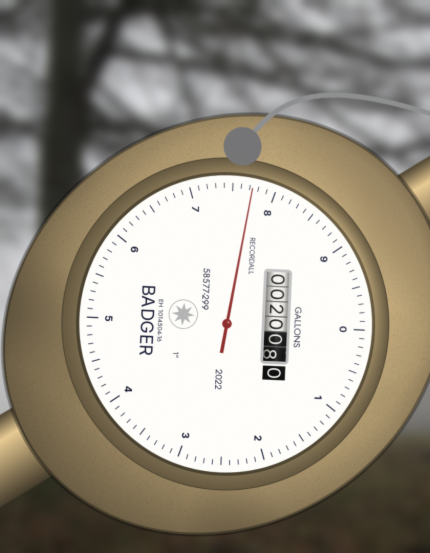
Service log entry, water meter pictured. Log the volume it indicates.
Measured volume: 20077.7 gal
